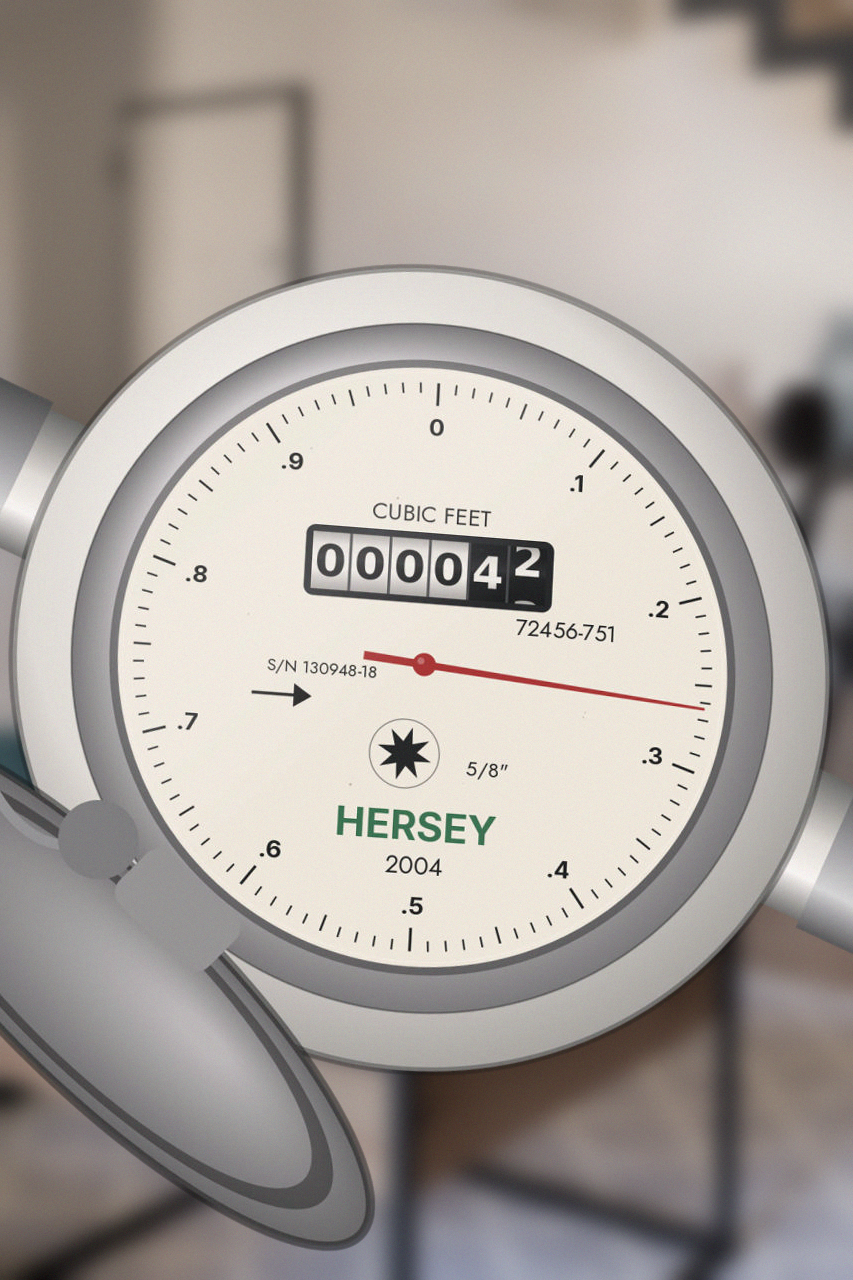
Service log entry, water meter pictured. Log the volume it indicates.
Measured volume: 42.26 ft³
